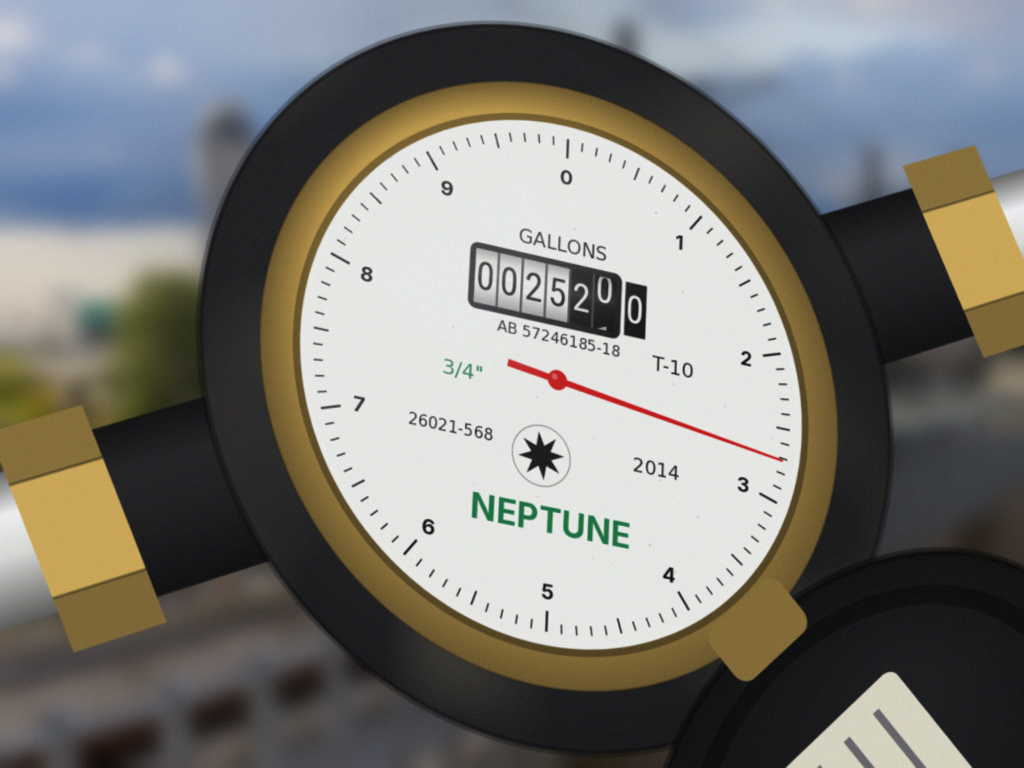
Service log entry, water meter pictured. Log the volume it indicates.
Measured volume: 25202.7 gal
